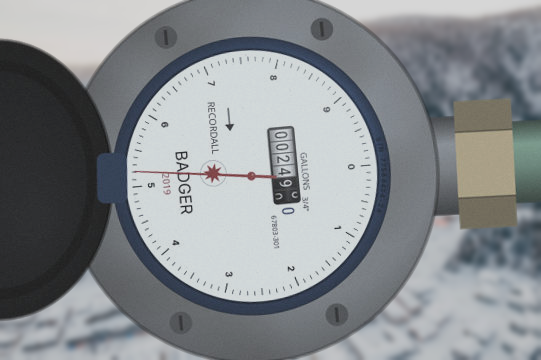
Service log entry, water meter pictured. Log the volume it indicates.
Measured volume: 24985.2 gal
